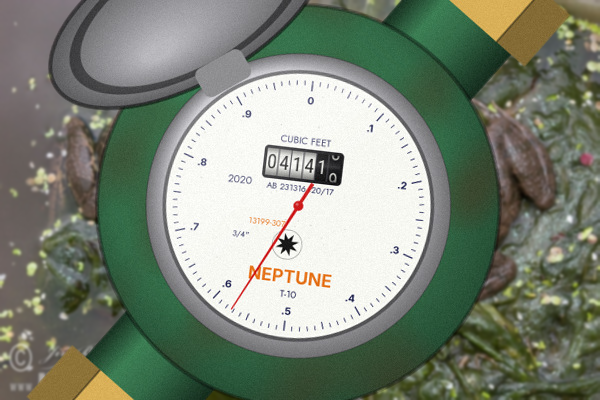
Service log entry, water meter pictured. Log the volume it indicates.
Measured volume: 41418.57 ft³
